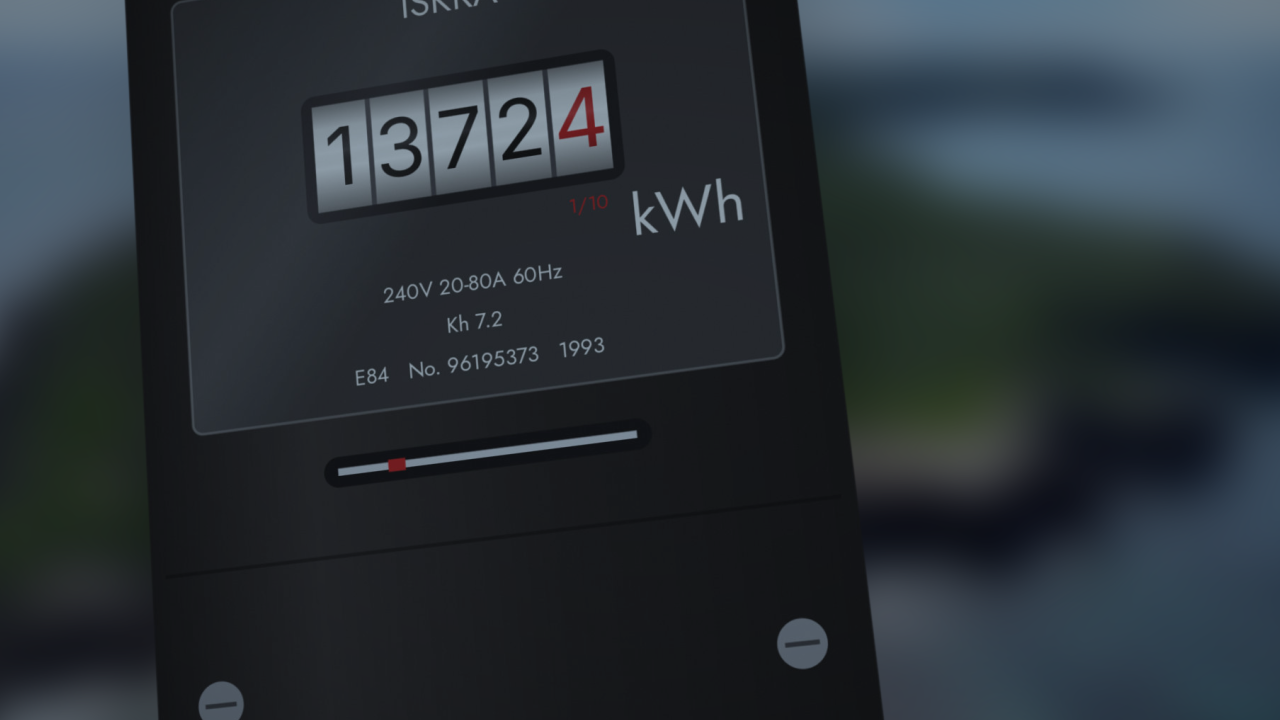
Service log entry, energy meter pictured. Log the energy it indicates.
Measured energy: 1372.4 kWh
